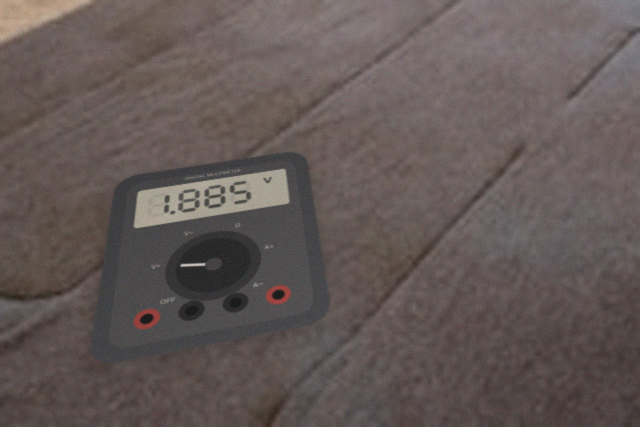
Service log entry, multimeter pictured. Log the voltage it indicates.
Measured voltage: 1.885 V
